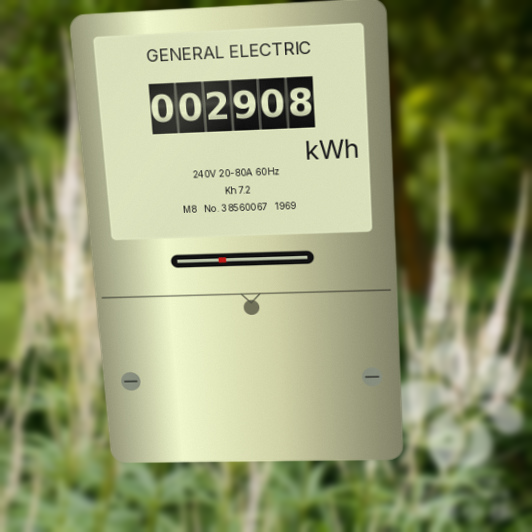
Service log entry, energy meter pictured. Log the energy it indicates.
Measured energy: 2908 kWh
